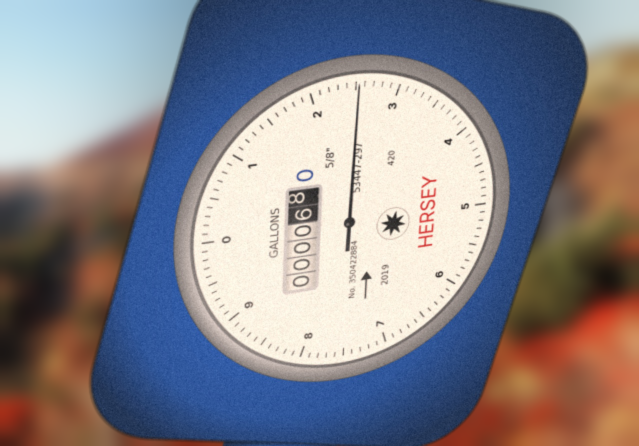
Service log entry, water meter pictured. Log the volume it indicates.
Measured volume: 682.5 gal
